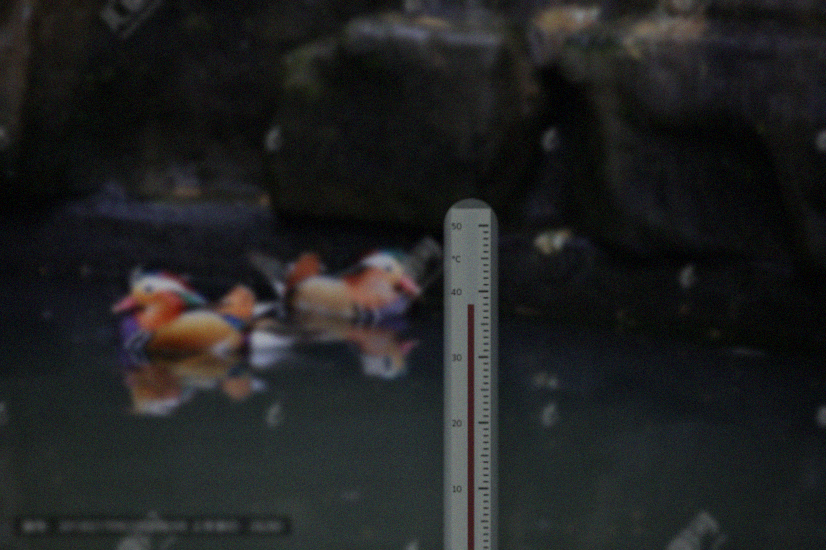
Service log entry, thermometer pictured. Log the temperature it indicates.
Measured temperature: 38 °C
